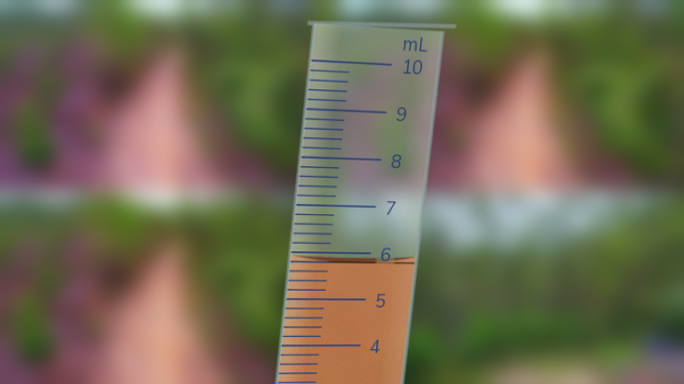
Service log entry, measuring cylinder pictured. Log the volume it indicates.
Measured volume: 5.8 mL
